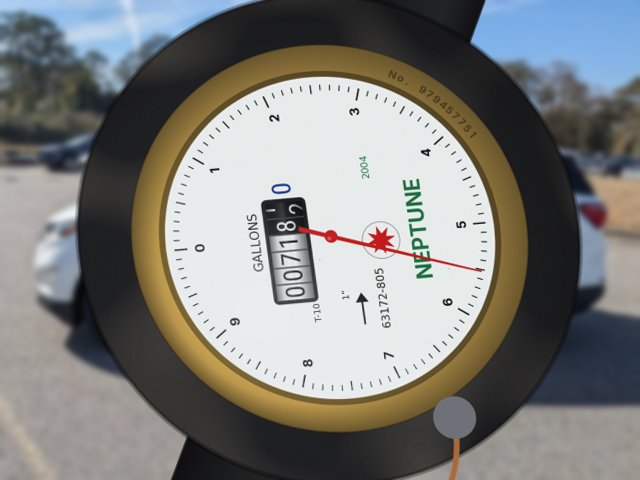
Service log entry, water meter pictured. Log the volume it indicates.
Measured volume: 71815.5 gal
